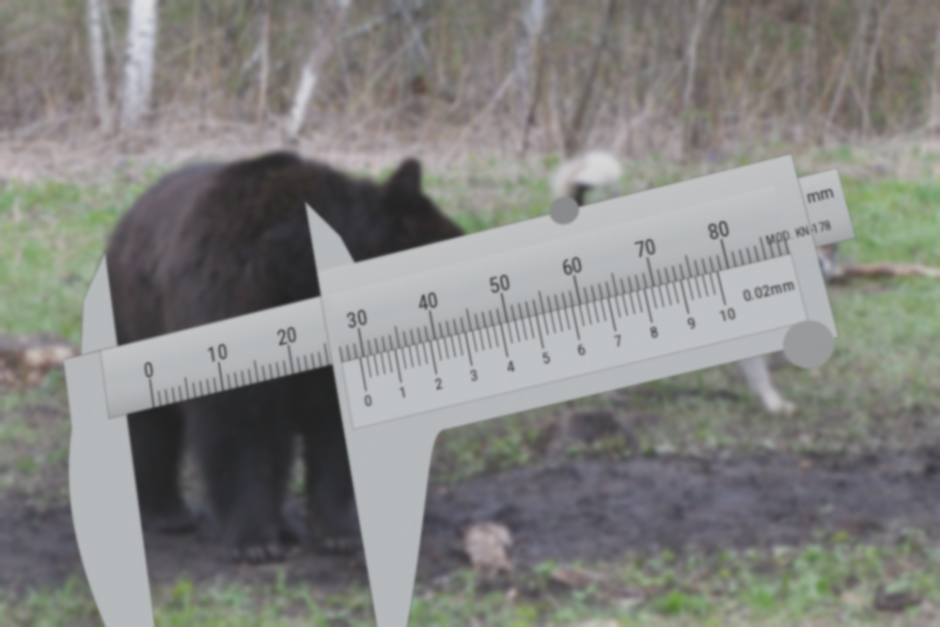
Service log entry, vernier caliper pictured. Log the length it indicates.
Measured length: 29.5 mm
